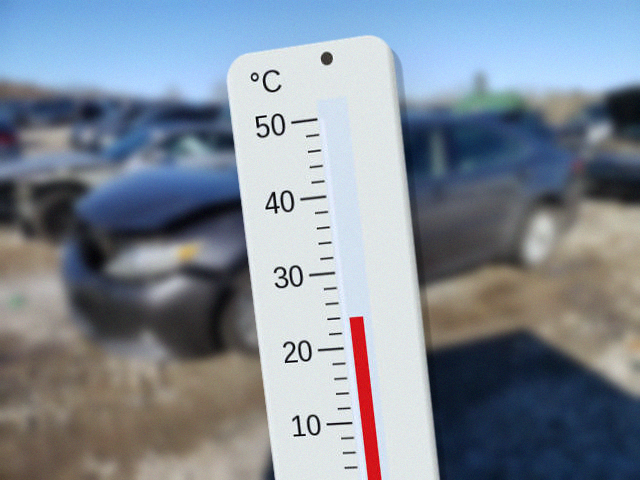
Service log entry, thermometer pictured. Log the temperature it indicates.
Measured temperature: 24 °C
